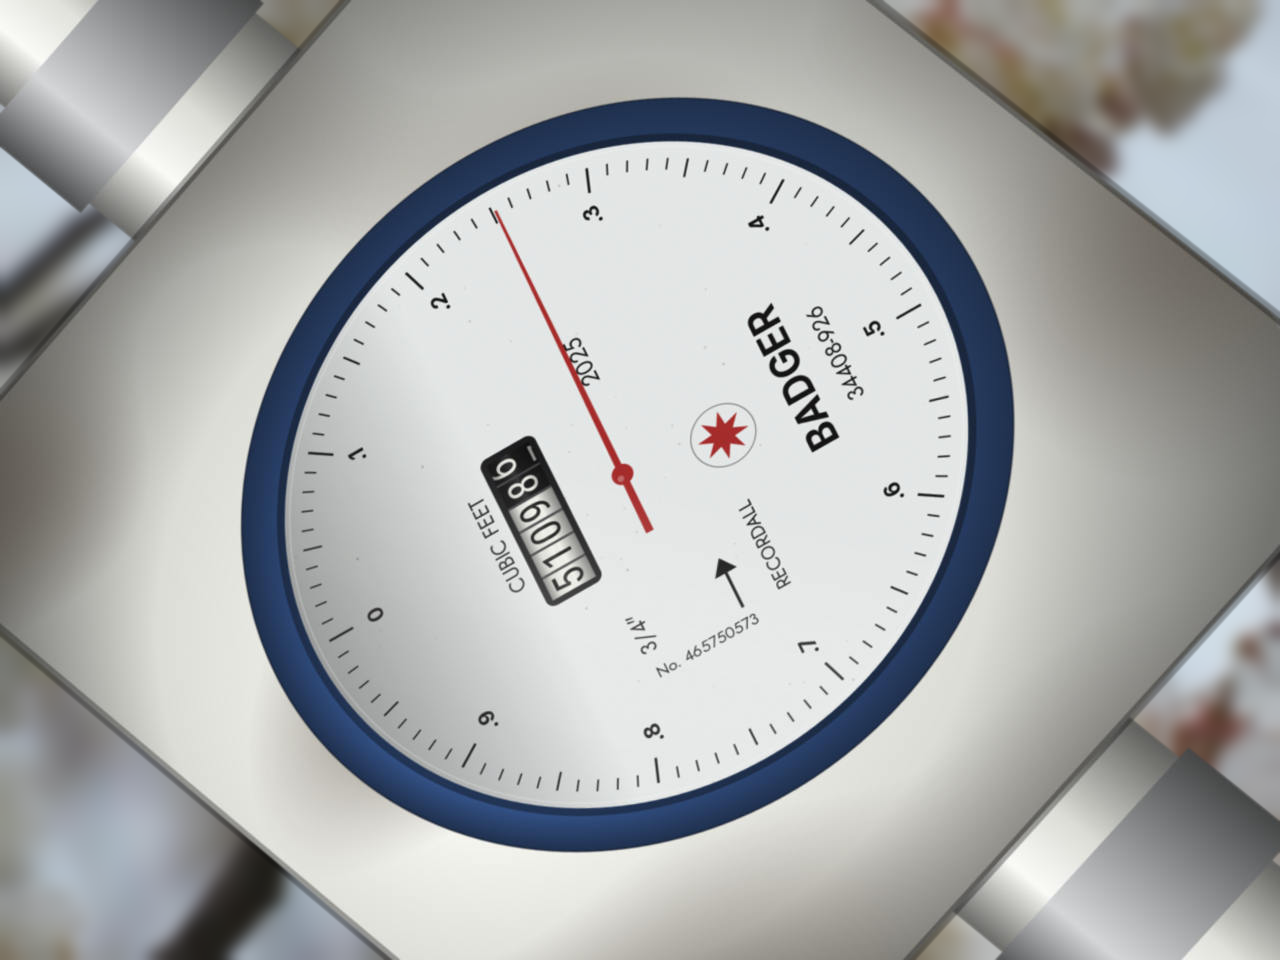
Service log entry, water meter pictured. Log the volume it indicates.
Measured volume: 510986.25 ft³
